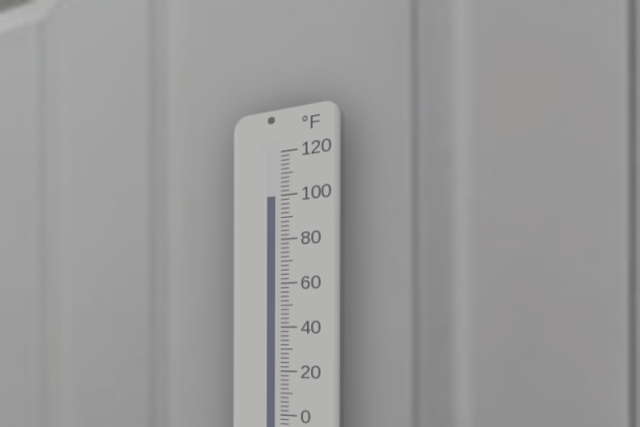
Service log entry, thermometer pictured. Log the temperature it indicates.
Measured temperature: 100 °F
